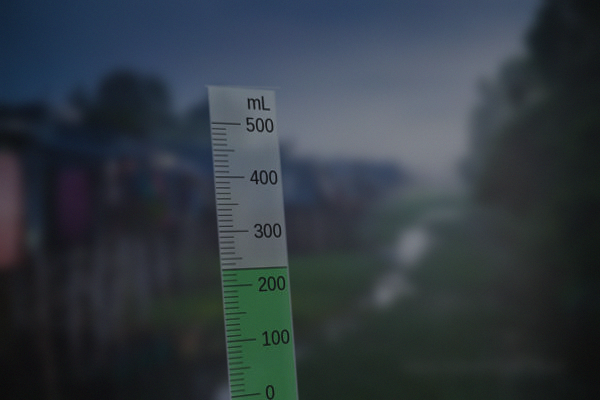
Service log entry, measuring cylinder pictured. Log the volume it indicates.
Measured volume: 230 mL
